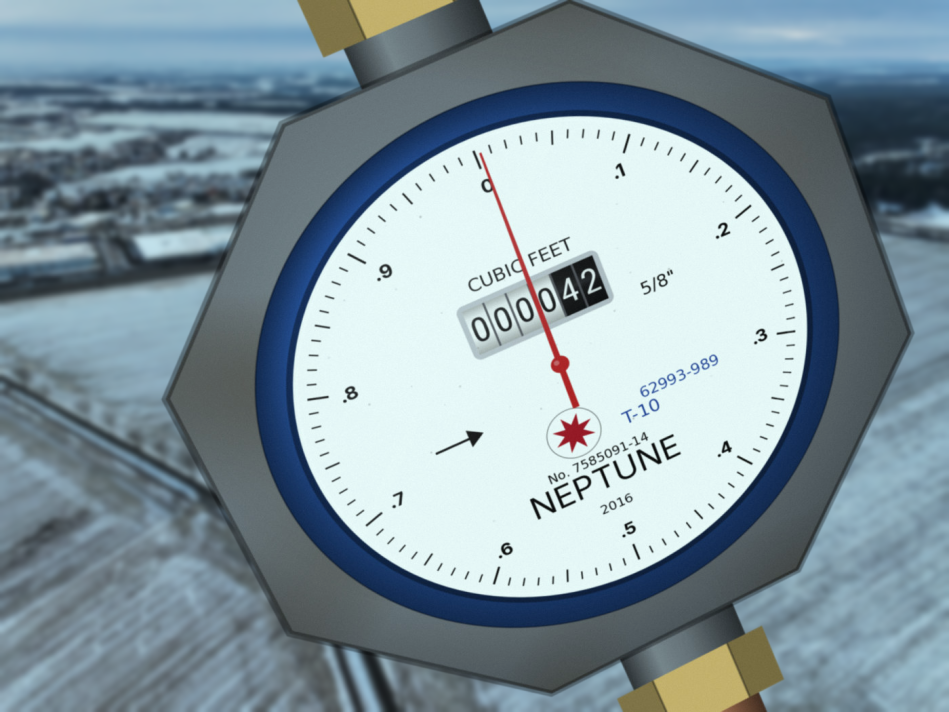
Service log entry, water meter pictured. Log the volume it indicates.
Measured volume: 42.00 ft³
